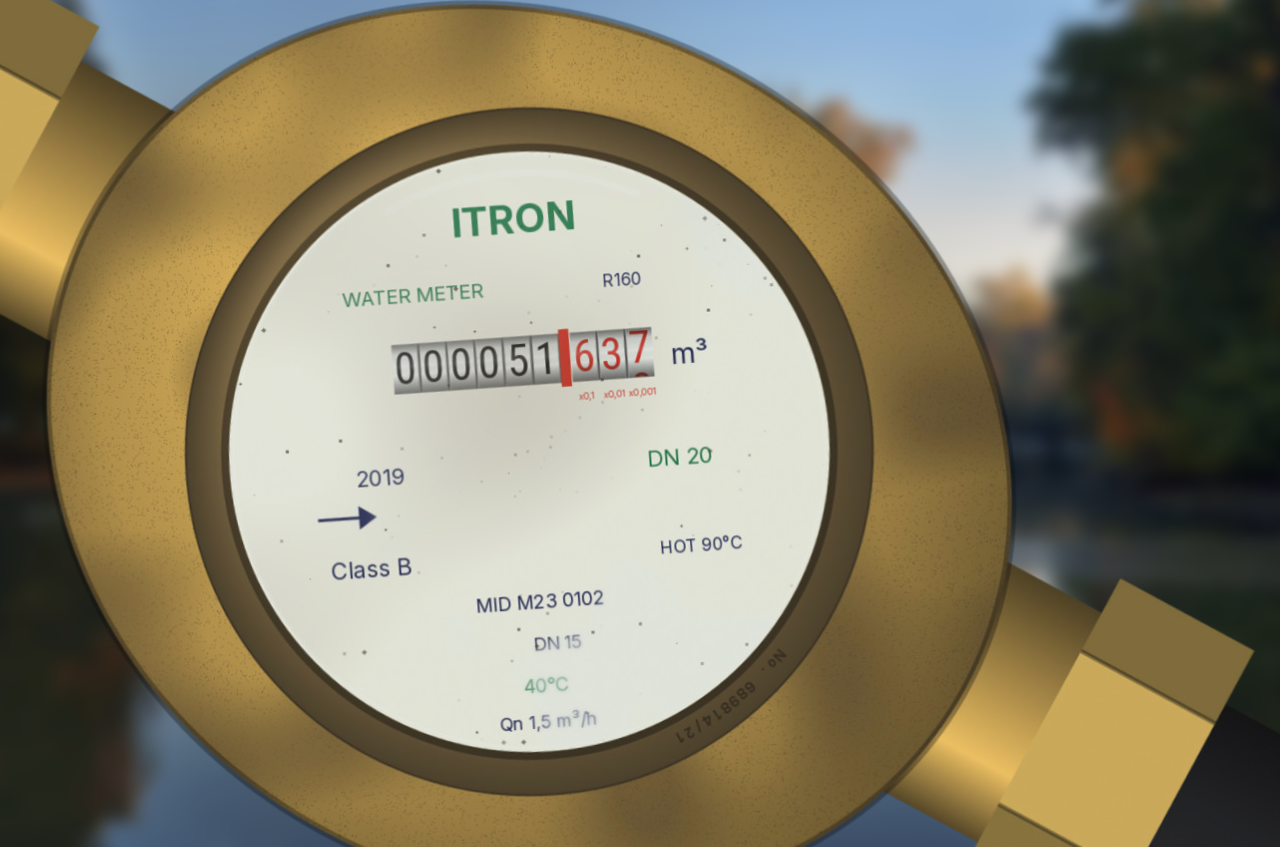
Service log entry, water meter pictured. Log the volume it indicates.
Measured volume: 51.637 m³
